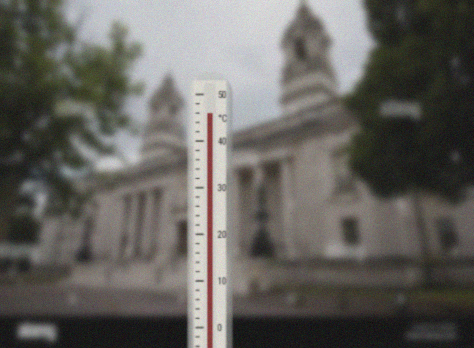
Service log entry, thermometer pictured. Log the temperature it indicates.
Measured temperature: 46 °C
